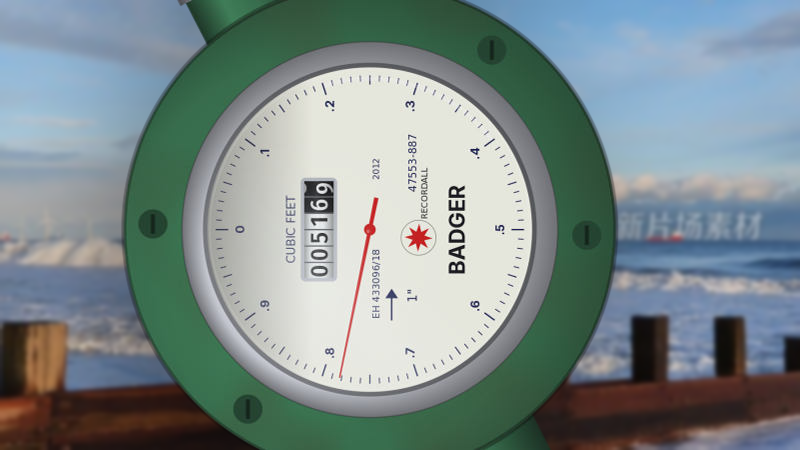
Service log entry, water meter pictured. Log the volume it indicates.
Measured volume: 5168.78 ft³
